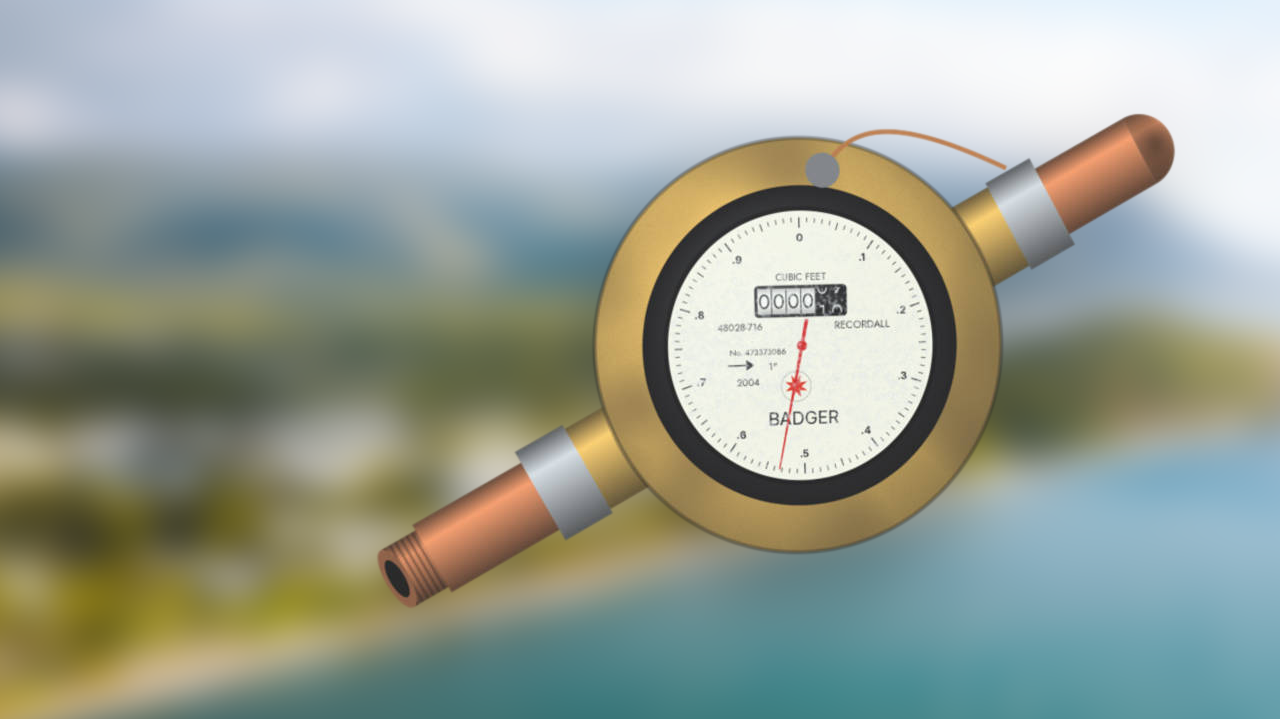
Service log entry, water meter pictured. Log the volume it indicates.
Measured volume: 9.53 ft³
